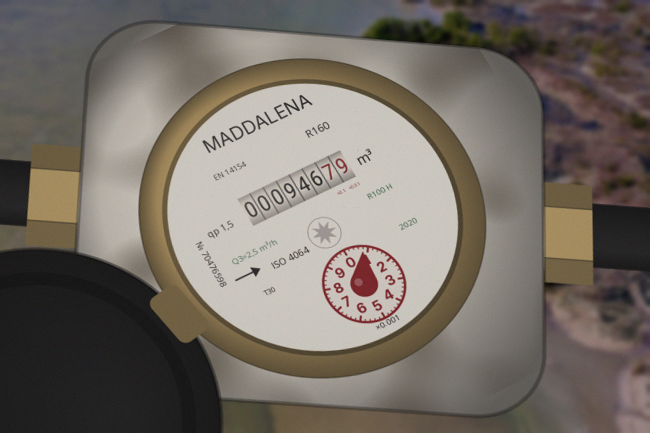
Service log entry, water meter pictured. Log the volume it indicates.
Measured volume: 946.790 m³
